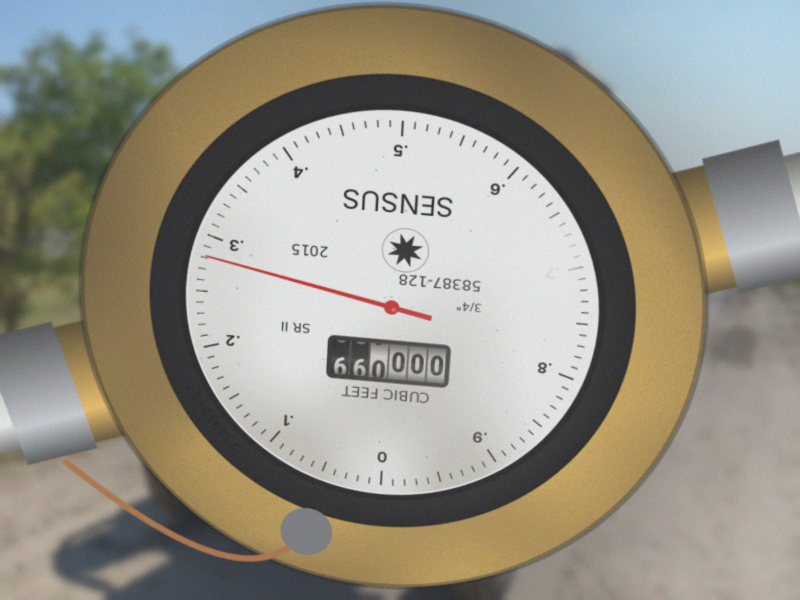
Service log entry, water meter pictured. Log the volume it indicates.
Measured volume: 99.28 ft³
